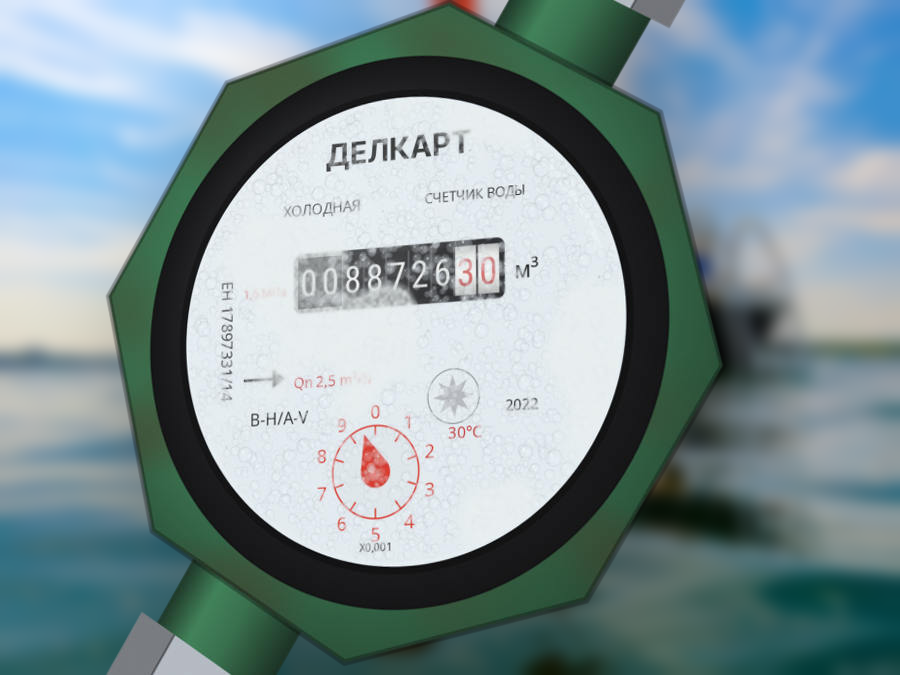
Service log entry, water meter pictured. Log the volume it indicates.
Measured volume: 88726.299 m³
